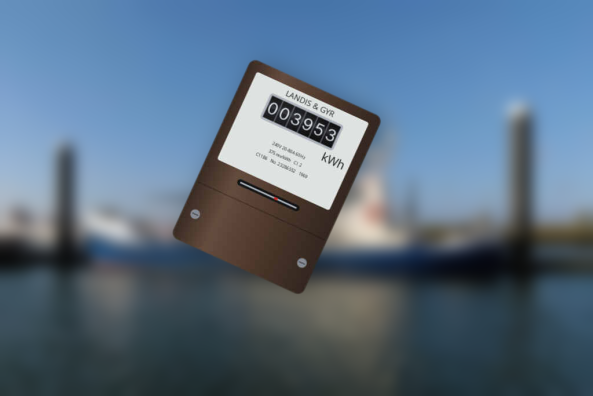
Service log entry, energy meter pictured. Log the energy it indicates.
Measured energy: 3953 kWh
